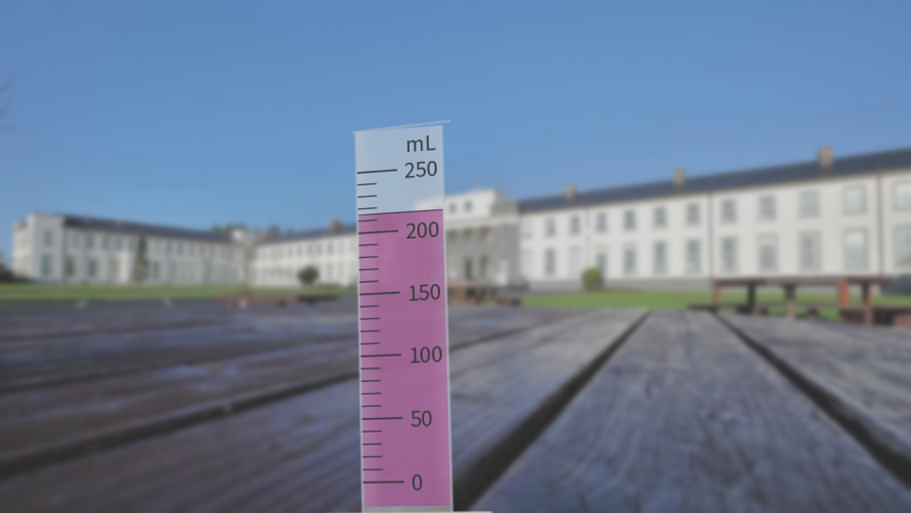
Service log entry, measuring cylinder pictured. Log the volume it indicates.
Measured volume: 215 mL
